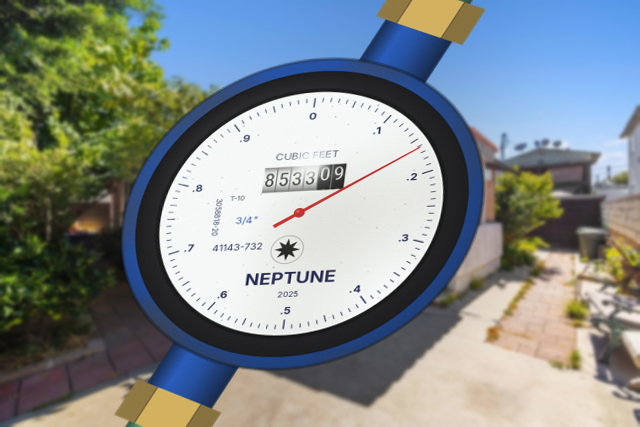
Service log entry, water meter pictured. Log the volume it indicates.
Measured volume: 853309.16 ft³
